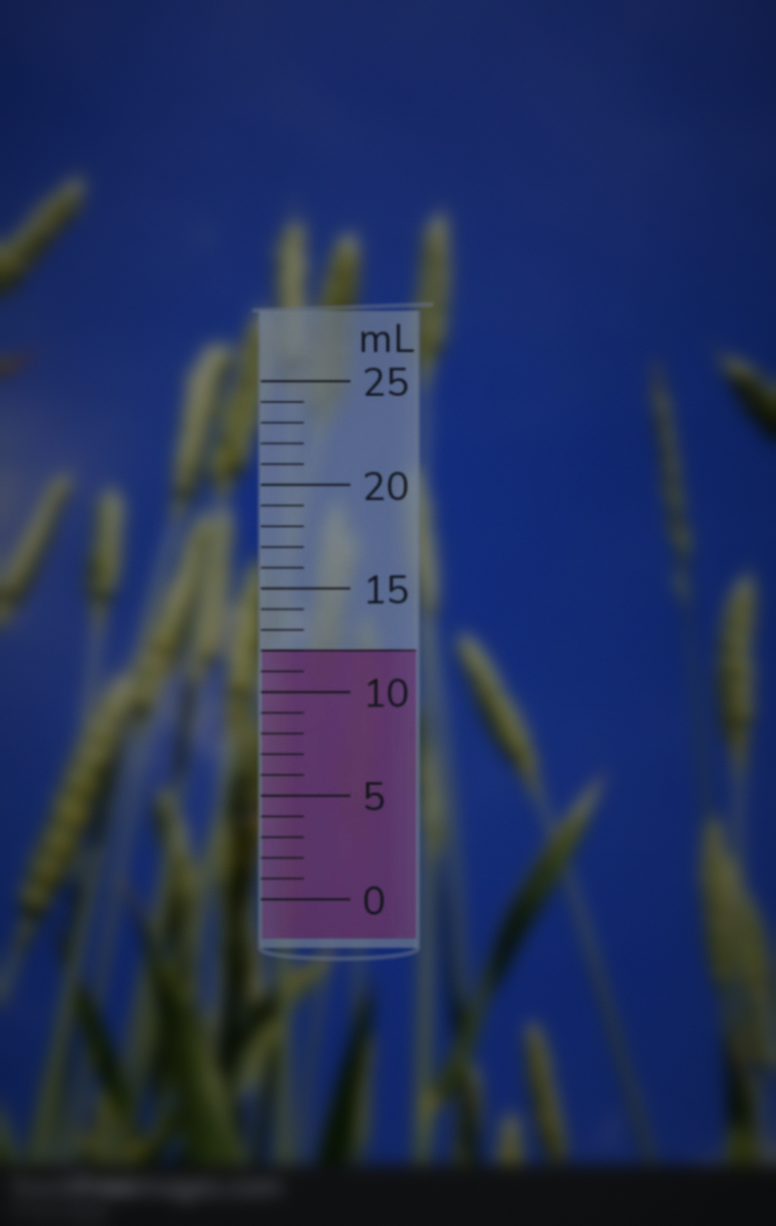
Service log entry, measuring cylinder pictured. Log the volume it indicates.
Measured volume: 12 mL
